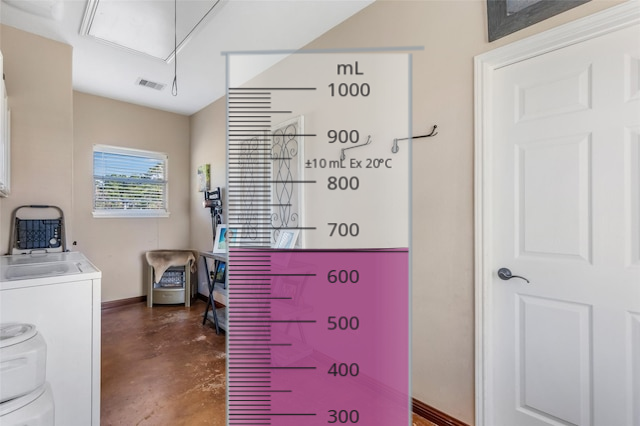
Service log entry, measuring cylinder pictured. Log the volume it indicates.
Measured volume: 650 mL
